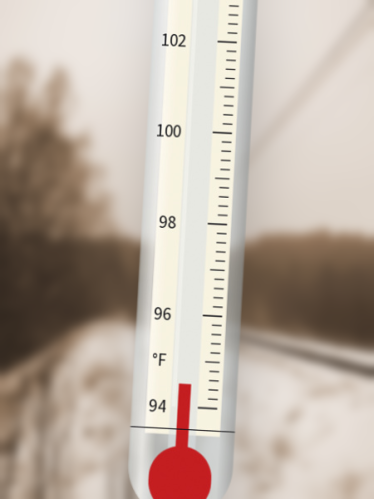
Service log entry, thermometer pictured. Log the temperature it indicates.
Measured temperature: 94.5 °F
